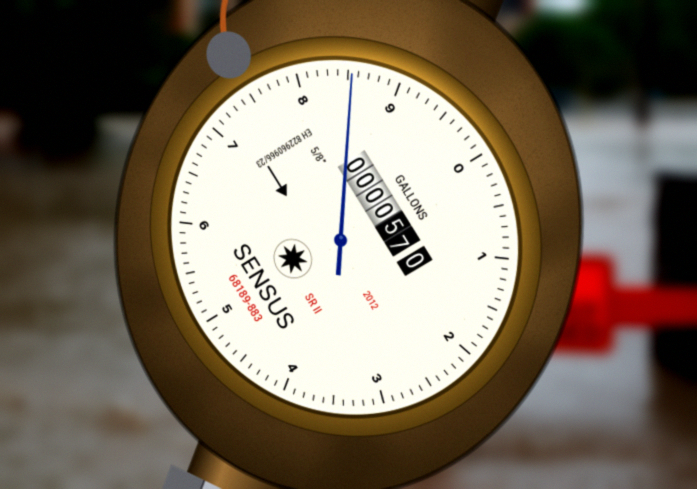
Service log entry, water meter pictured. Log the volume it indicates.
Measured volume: 568.5 gal
